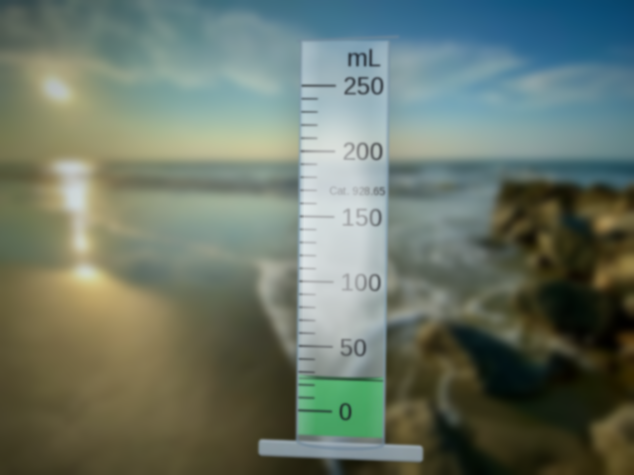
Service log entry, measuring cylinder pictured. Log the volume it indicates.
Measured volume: 25 mL
